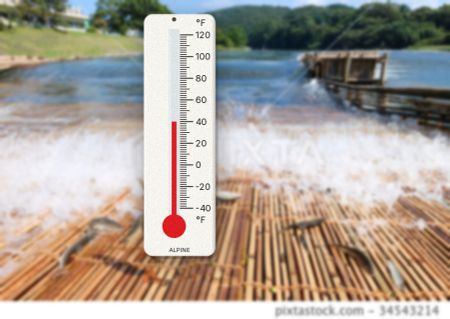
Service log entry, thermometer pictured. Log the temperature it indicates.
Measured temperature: 40 °F
